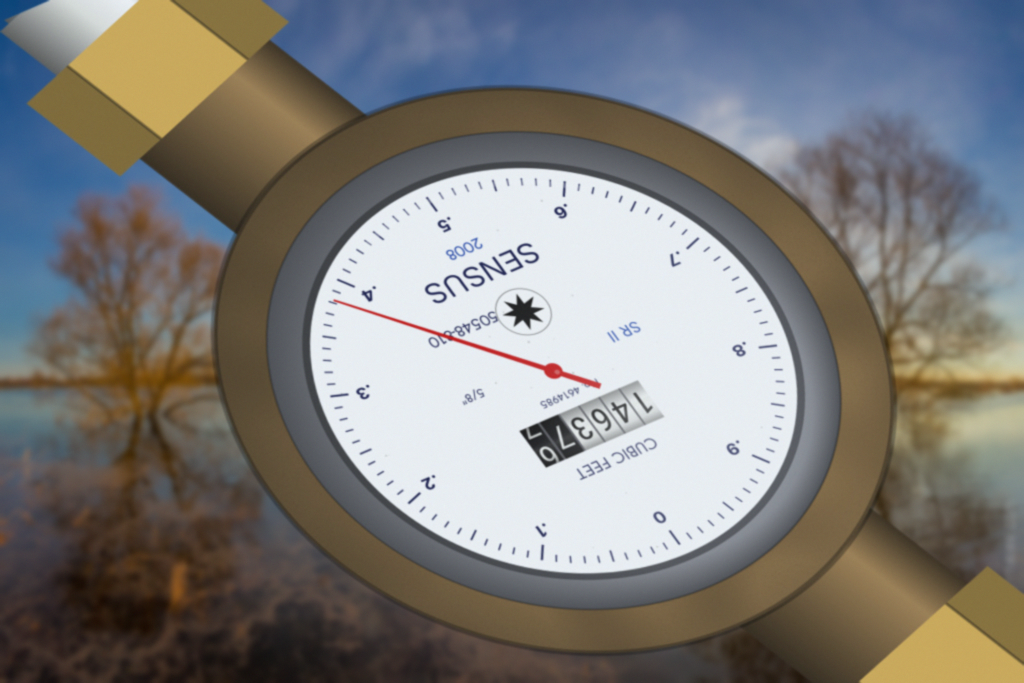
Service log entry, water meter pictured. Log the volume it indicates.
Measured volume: 146376.38 ft³
